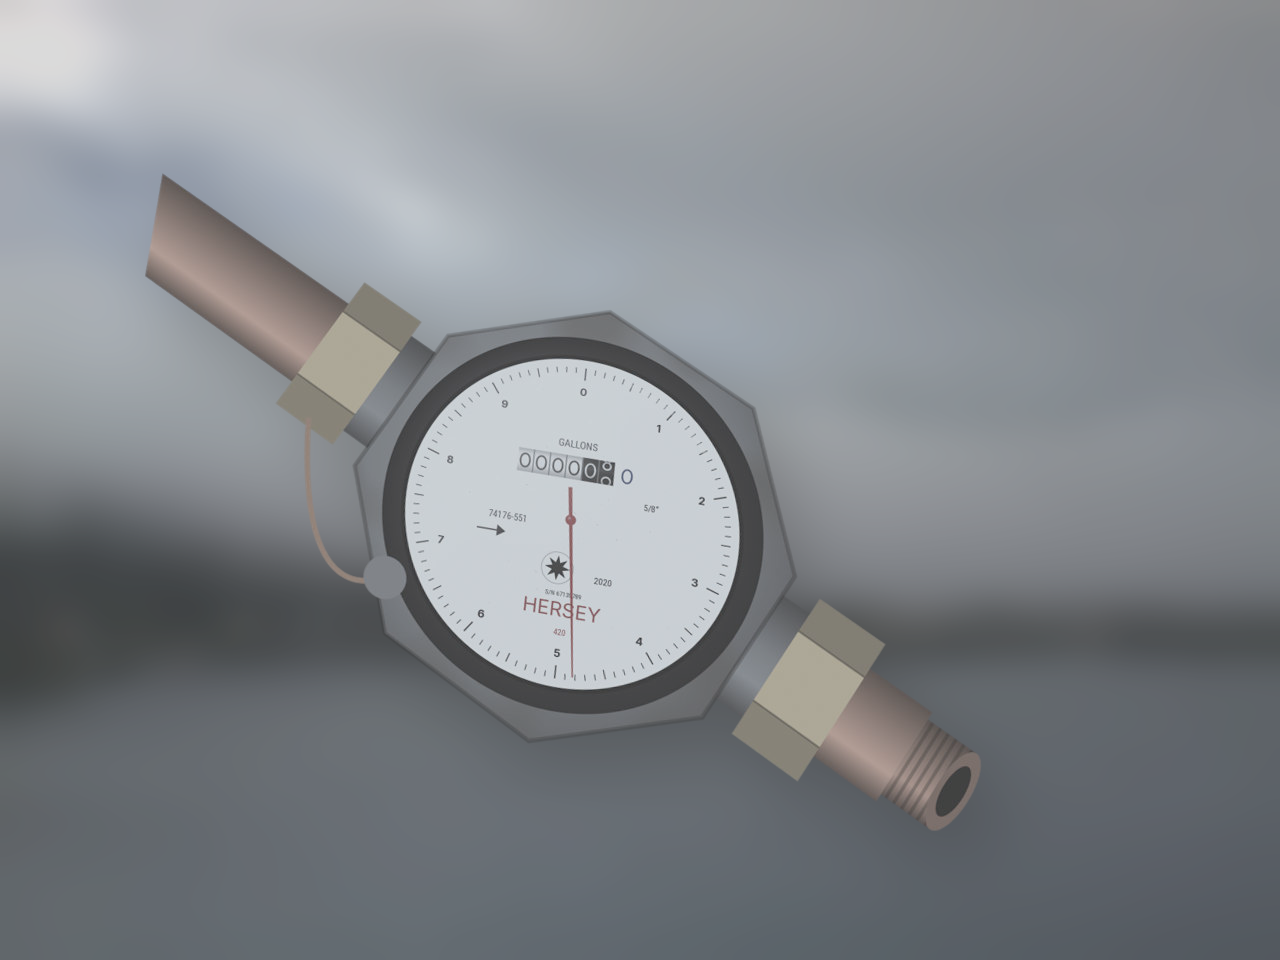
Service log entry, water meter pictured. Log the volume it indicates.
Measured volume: 84.8 gal
